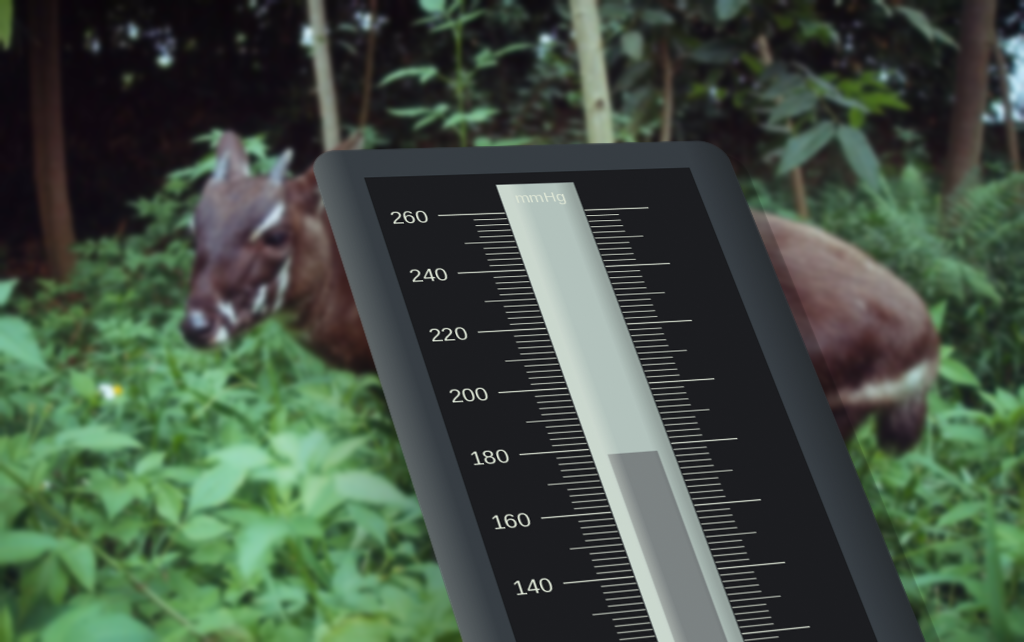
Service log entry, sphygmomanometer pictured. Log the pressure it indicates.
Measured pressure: 178 mmHg
